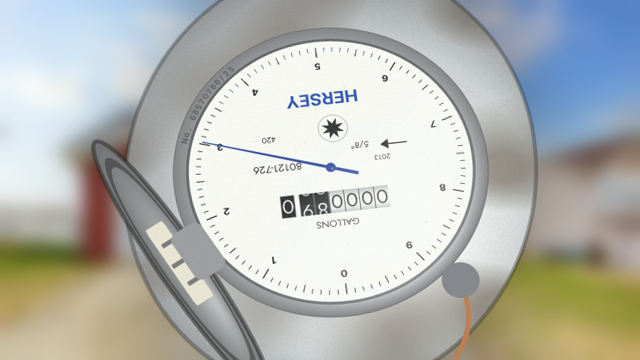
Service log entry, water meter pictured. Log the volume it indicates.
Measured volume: 893.0 gal
